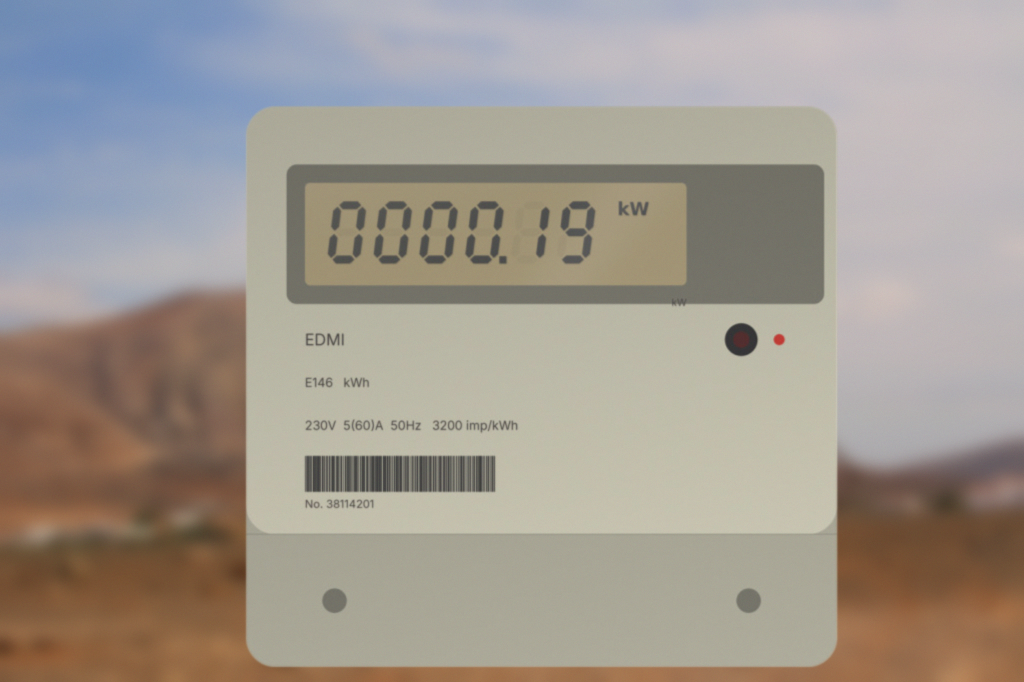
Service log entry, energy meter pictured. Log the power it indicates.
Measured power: 0.19 kW
